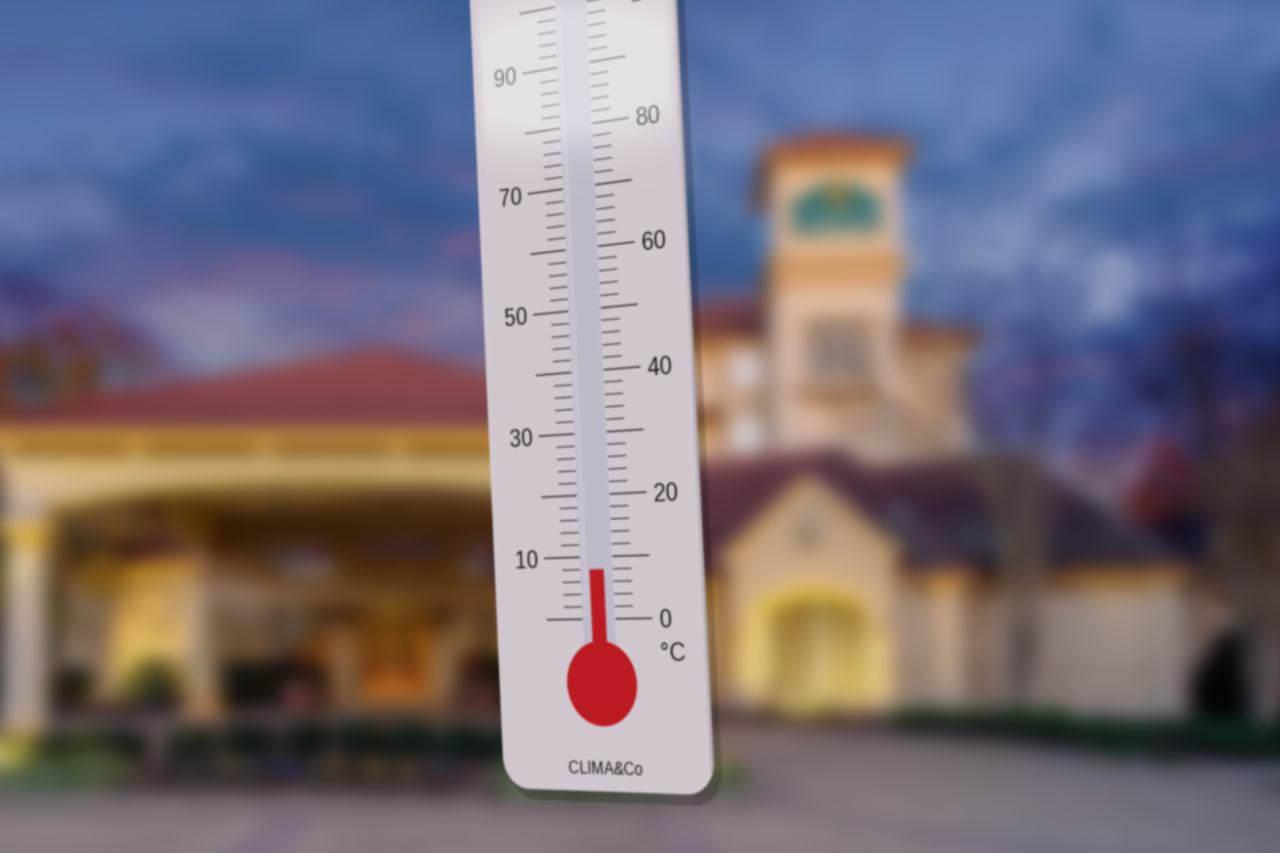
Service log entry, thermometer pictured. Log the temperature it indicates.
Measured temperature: 8 °C
